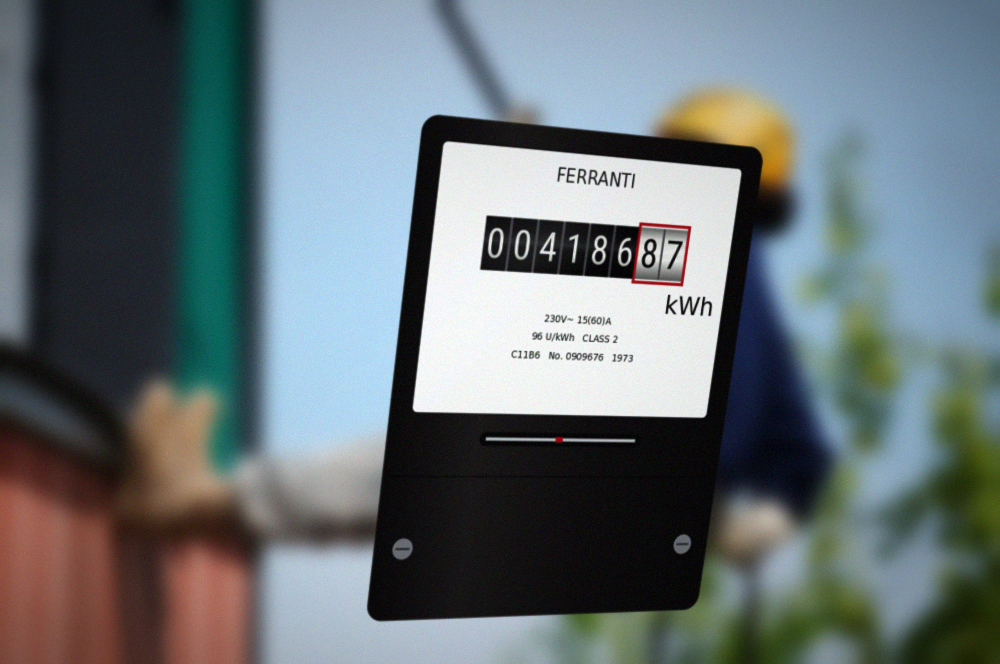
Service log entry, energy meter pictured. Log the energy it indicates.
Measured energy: 4186.87 kWh
